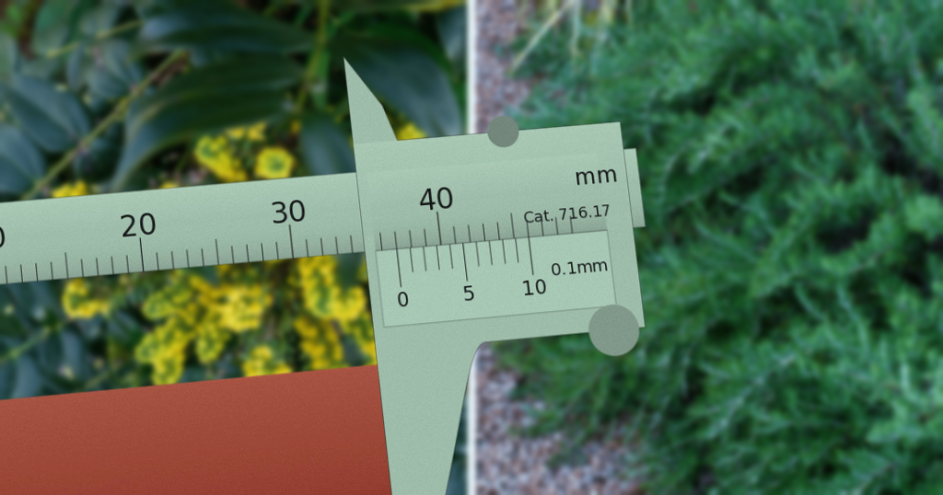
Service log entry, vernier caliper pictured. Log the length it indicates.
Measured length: 37.0 mm
